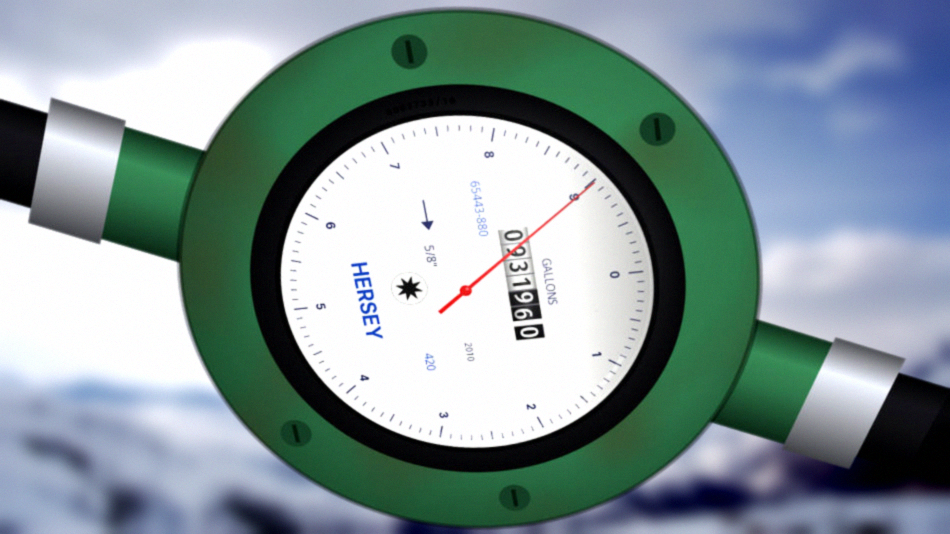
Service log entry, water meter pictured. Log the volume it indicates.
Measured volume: 931959.0 gal
